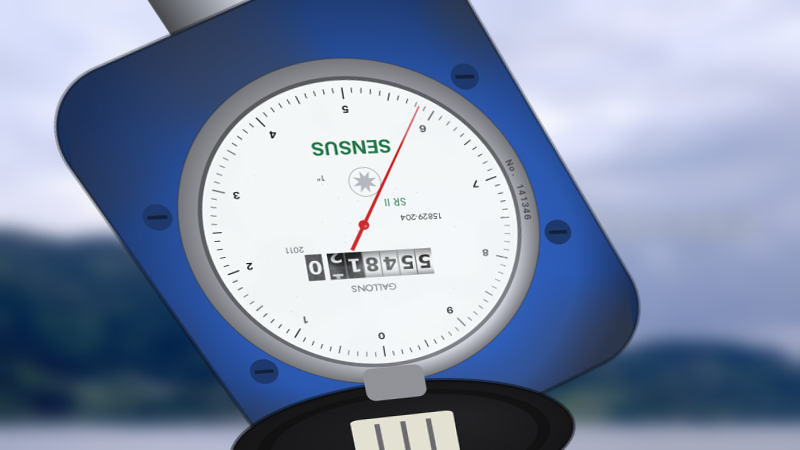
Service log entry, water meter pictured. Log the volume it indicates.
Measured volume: 5548115.8 gal
